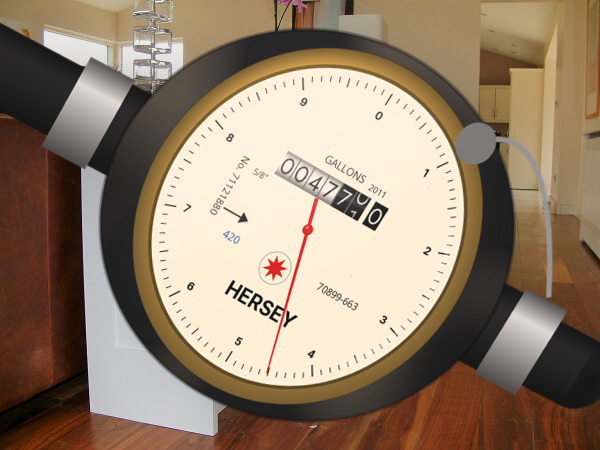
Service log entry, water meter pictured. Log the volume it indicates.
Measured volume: 47704.5 gal
